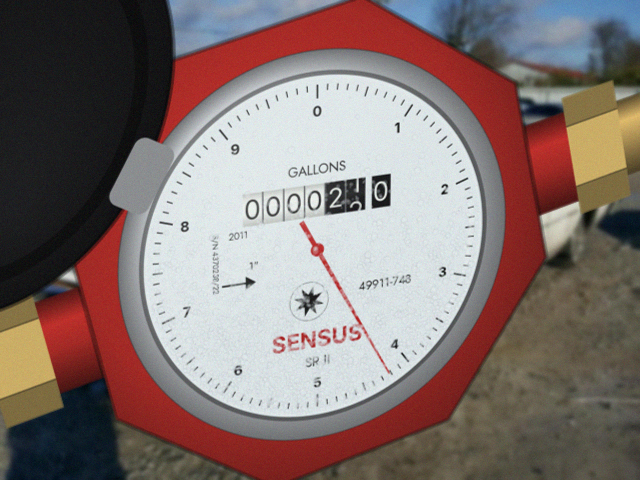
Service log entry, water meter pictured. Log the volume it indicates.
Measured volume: 214.2 gal
